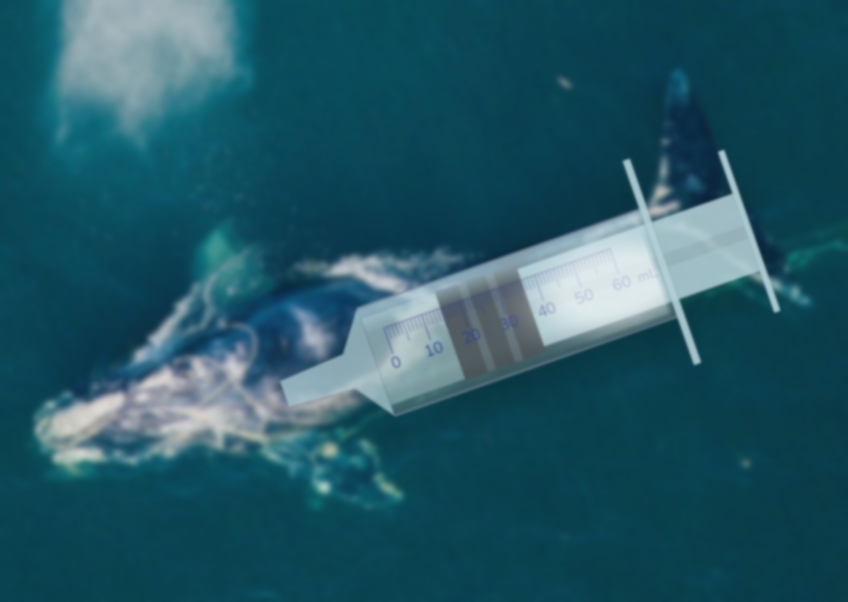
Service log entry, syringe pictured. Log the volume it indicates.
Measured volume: 15 mL
